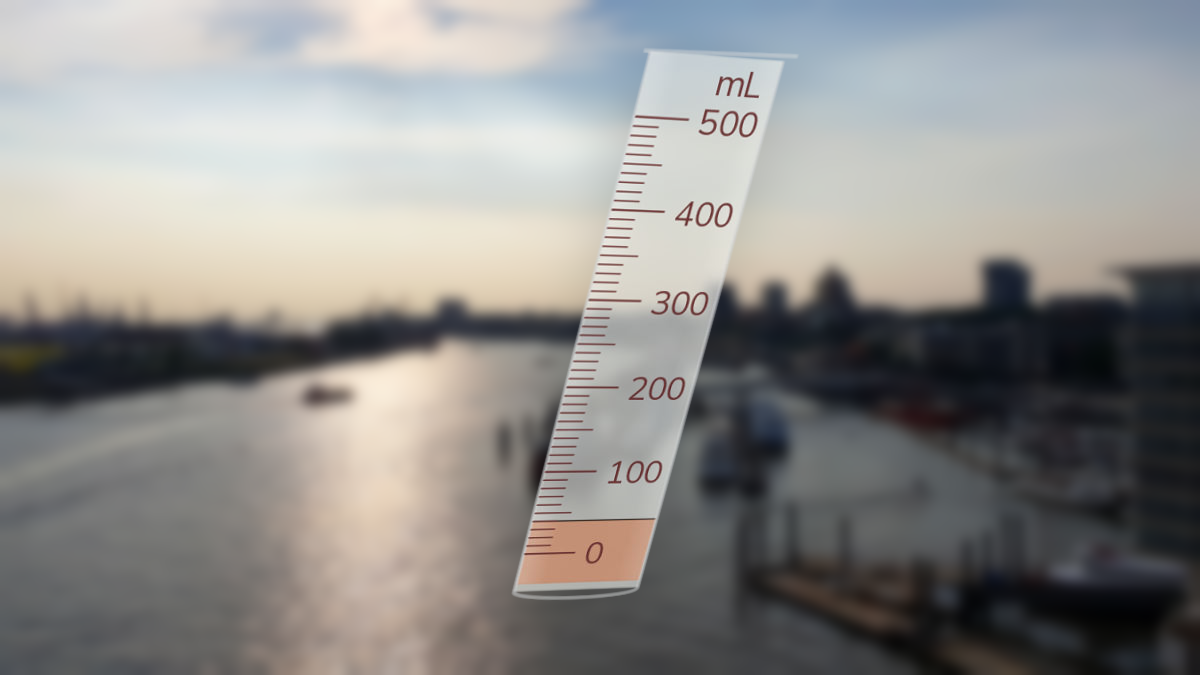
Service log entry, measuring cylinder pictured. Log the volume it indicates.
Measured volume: 40 mL
